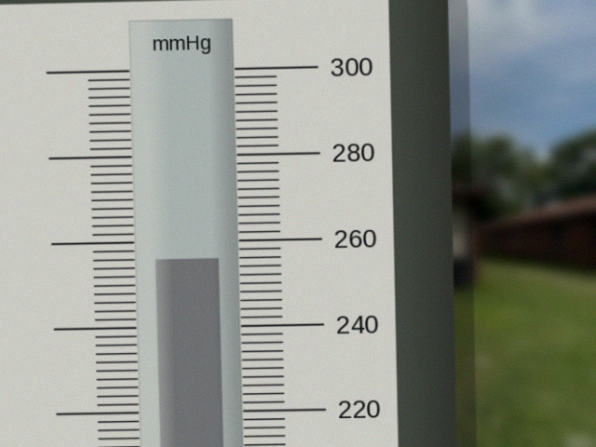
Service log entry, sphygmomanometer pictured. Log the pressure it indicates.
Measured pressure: 256 mmHg
